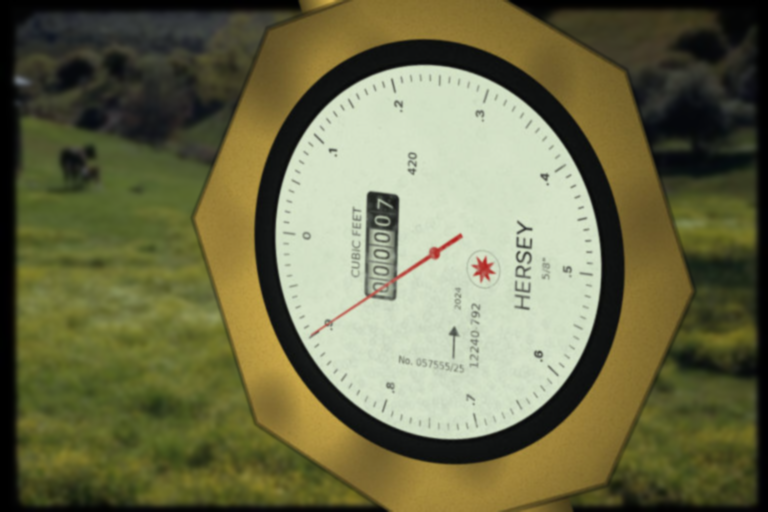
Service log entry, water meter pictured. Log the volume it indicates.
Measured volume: 6.90 ft³
